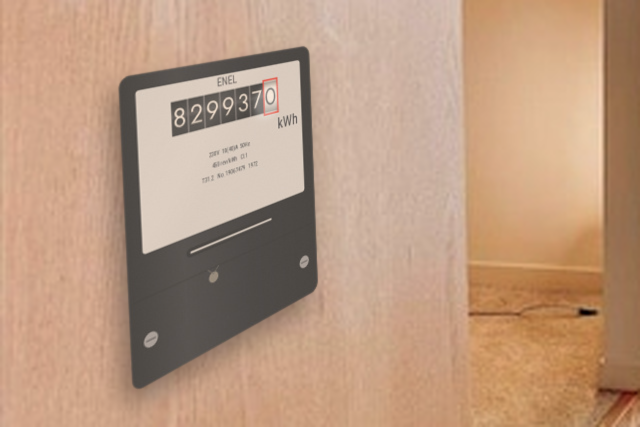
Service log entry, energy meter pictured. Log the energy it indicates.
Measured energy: 829937.0 kWh
